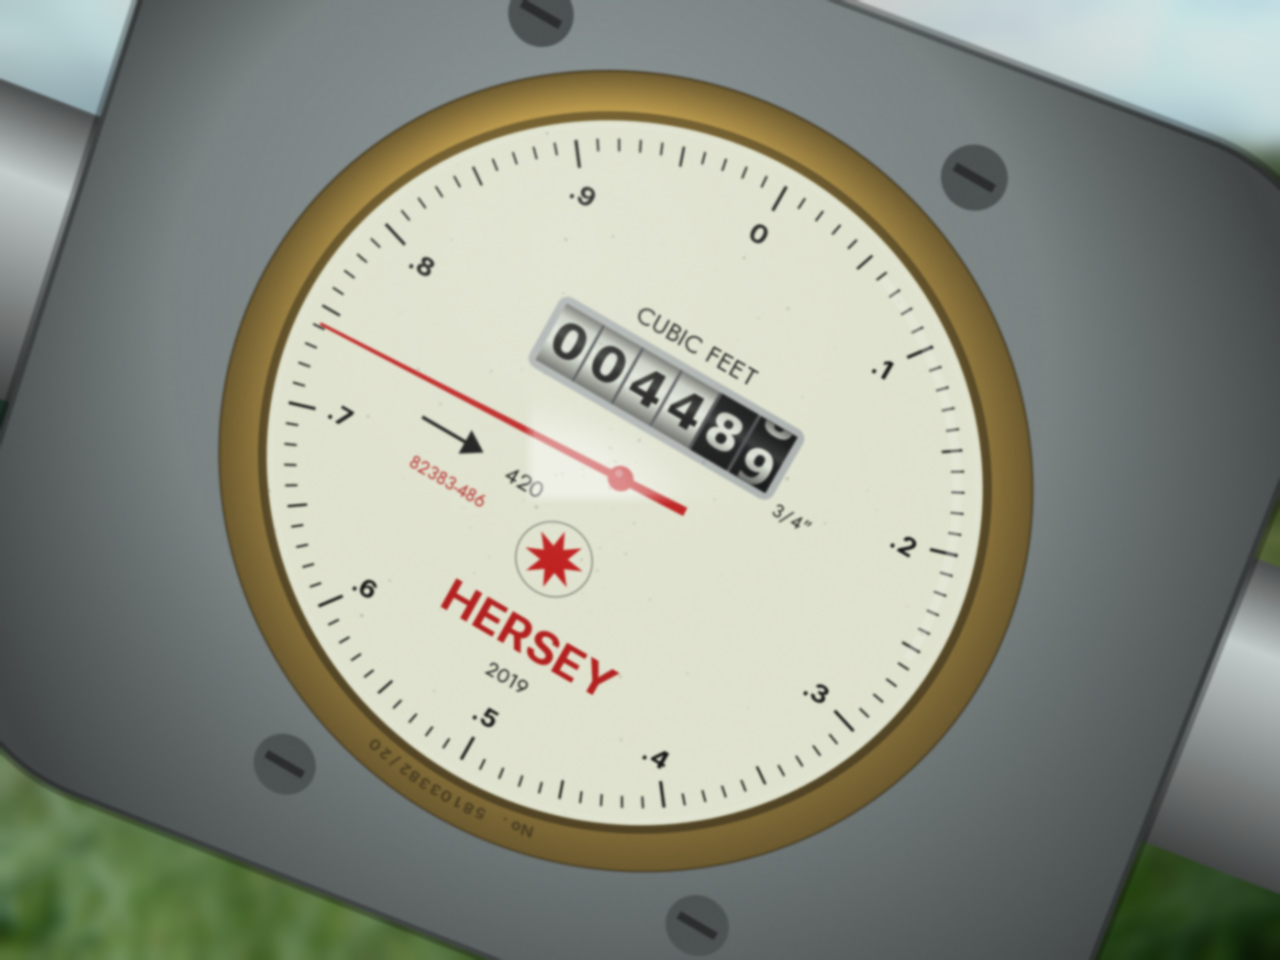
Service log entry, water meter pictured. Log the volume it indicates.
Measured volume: 4488.74 ft³
